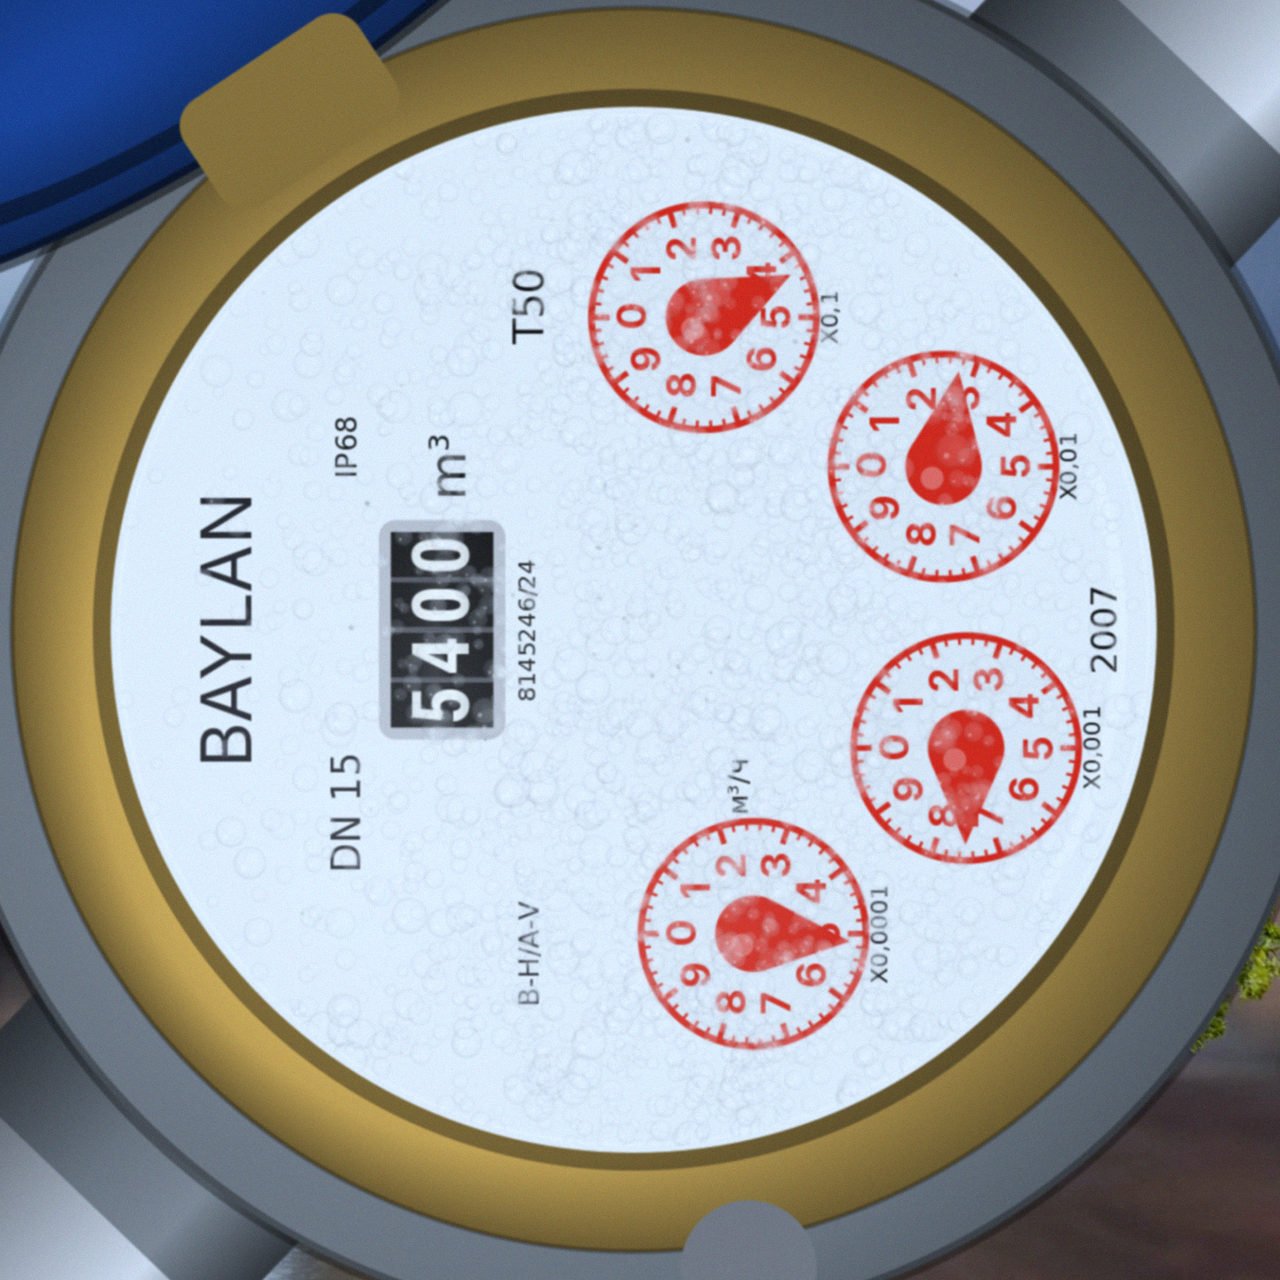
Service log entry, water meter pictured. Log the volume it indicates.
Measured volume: 5400.4275 m³
